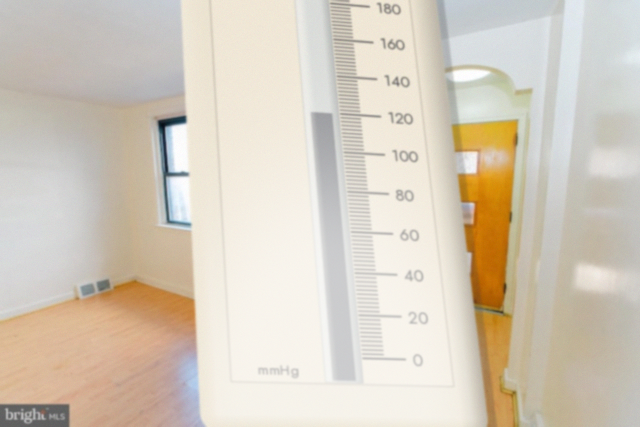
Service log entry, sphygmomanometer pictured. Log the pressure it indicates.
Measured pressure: 120 mmHg
